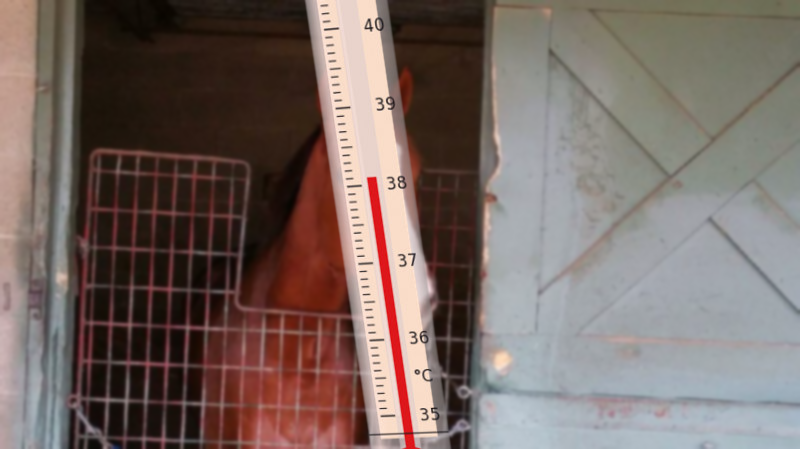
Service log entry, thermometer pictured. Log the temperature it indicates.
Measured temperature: 38.1 °C
